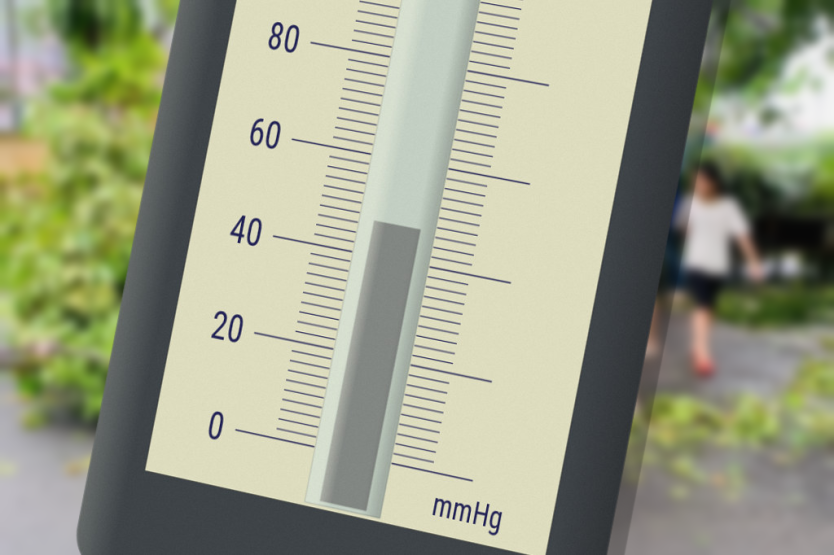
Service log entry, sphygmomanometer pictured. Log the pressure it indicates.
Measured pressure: 47 mmHg
